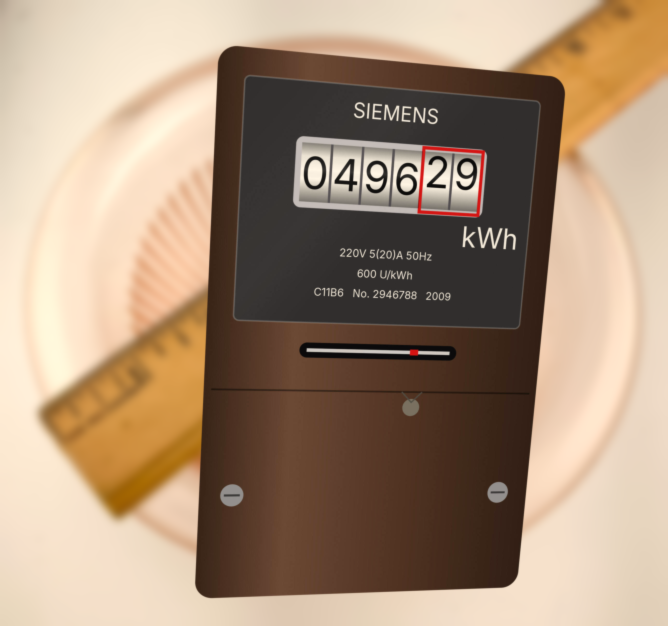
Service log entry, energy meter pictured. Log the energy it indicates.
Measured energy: 496.29 kWh
